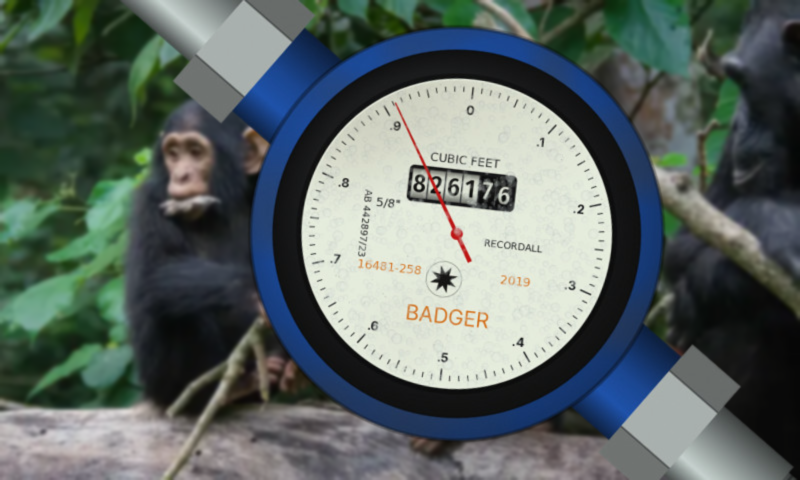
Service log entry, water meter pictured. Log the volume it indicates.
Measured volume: 826175.91 ft³
